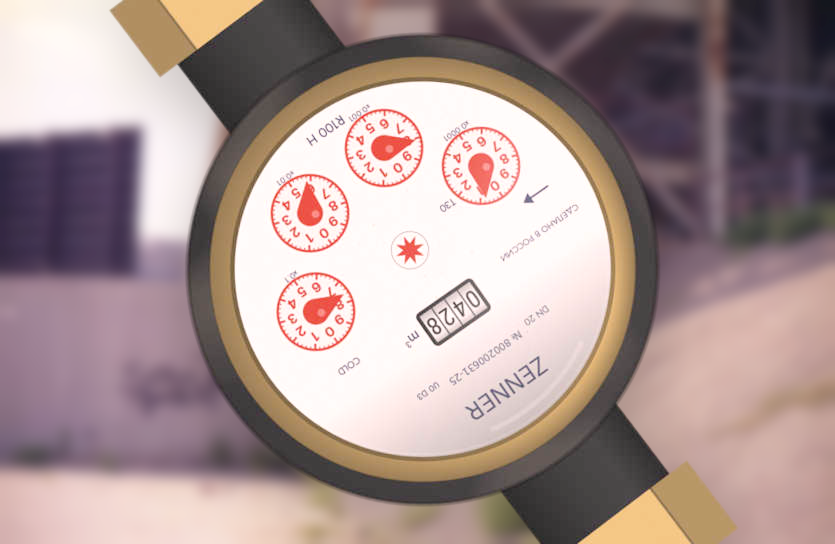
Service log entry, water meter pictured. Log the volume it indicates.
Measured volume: 428.7580 m³
